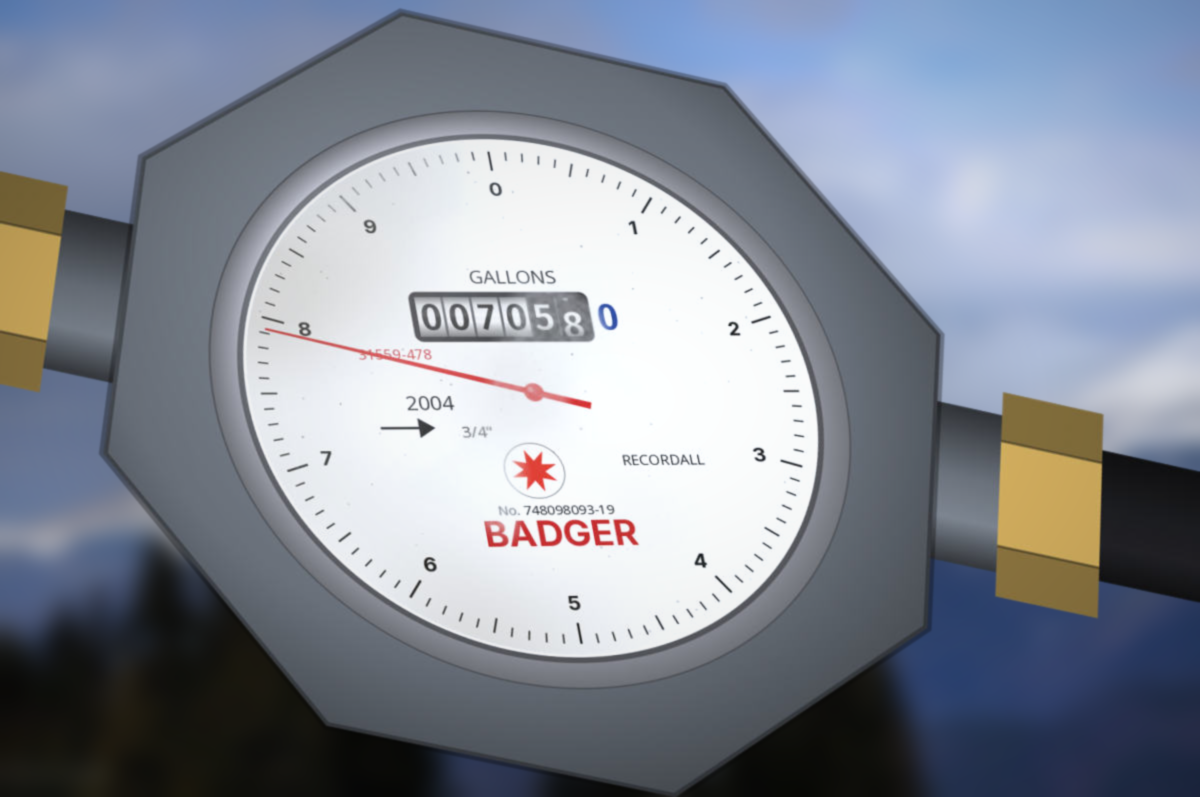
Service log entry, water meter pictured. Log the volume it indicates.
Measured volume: 70577.9 gal
